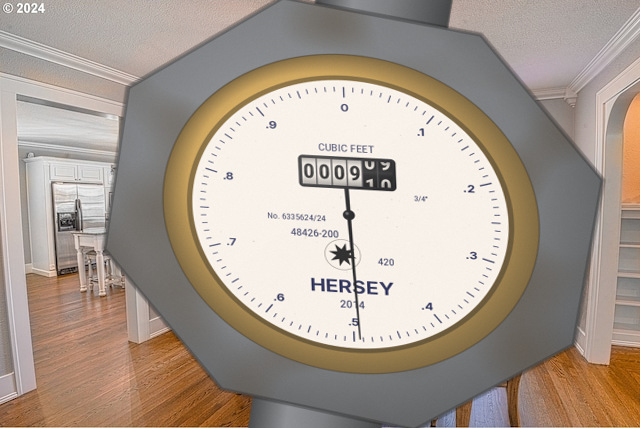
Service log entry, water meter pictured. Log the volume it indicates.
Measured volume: 909.49 ft³
